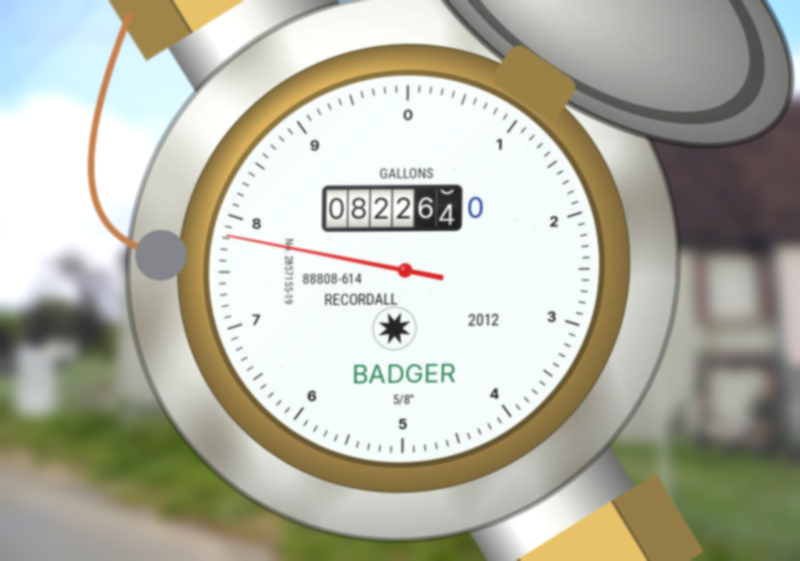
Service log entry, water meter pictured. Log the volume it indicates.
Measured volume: 822637.8 gal
